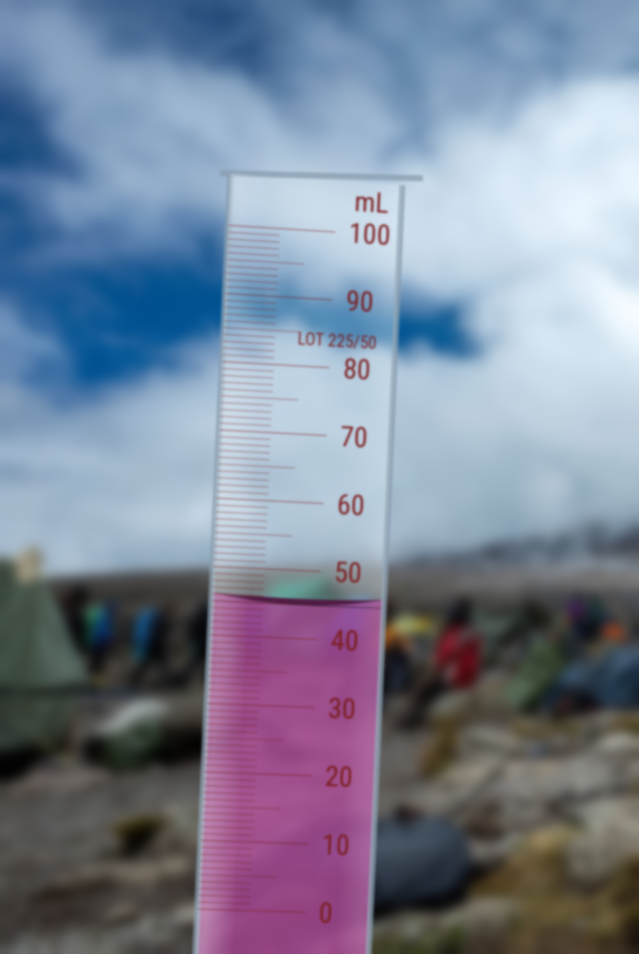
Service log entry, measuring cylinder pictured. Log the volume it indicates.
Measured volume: 45 mL
